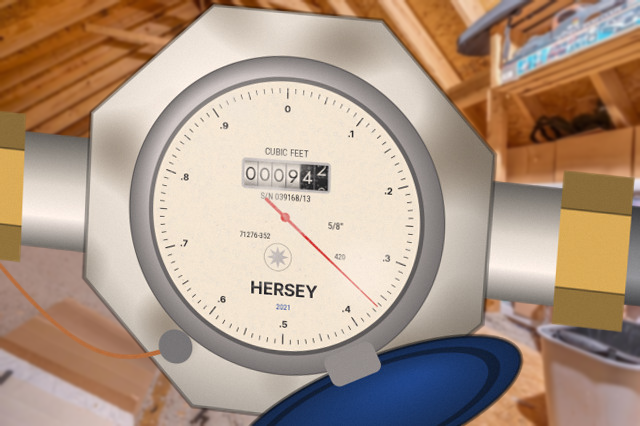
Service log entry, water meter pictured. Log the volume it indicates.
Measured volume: 942.36 ft³
